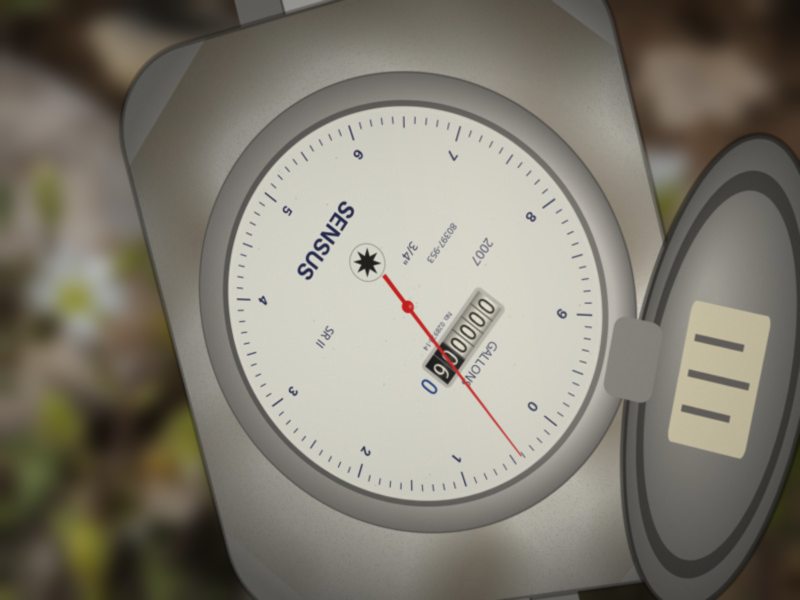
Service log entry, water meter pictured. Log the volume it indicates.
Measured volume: 60.4 gal
